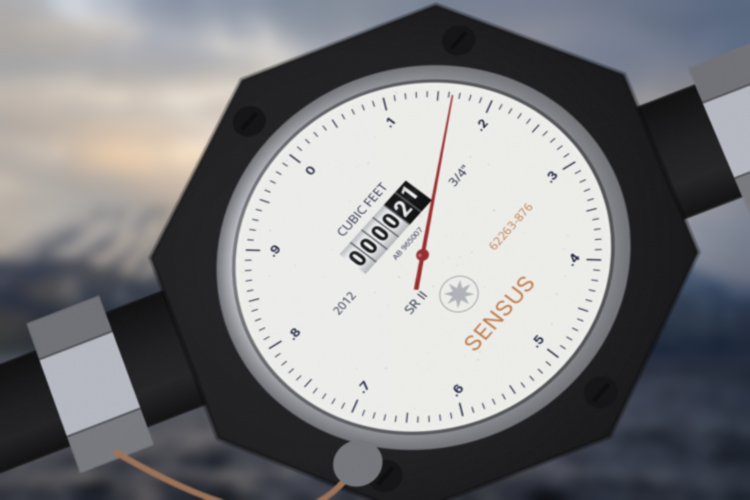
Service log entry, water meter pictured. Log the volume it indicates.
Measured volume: 21.16 ft³
